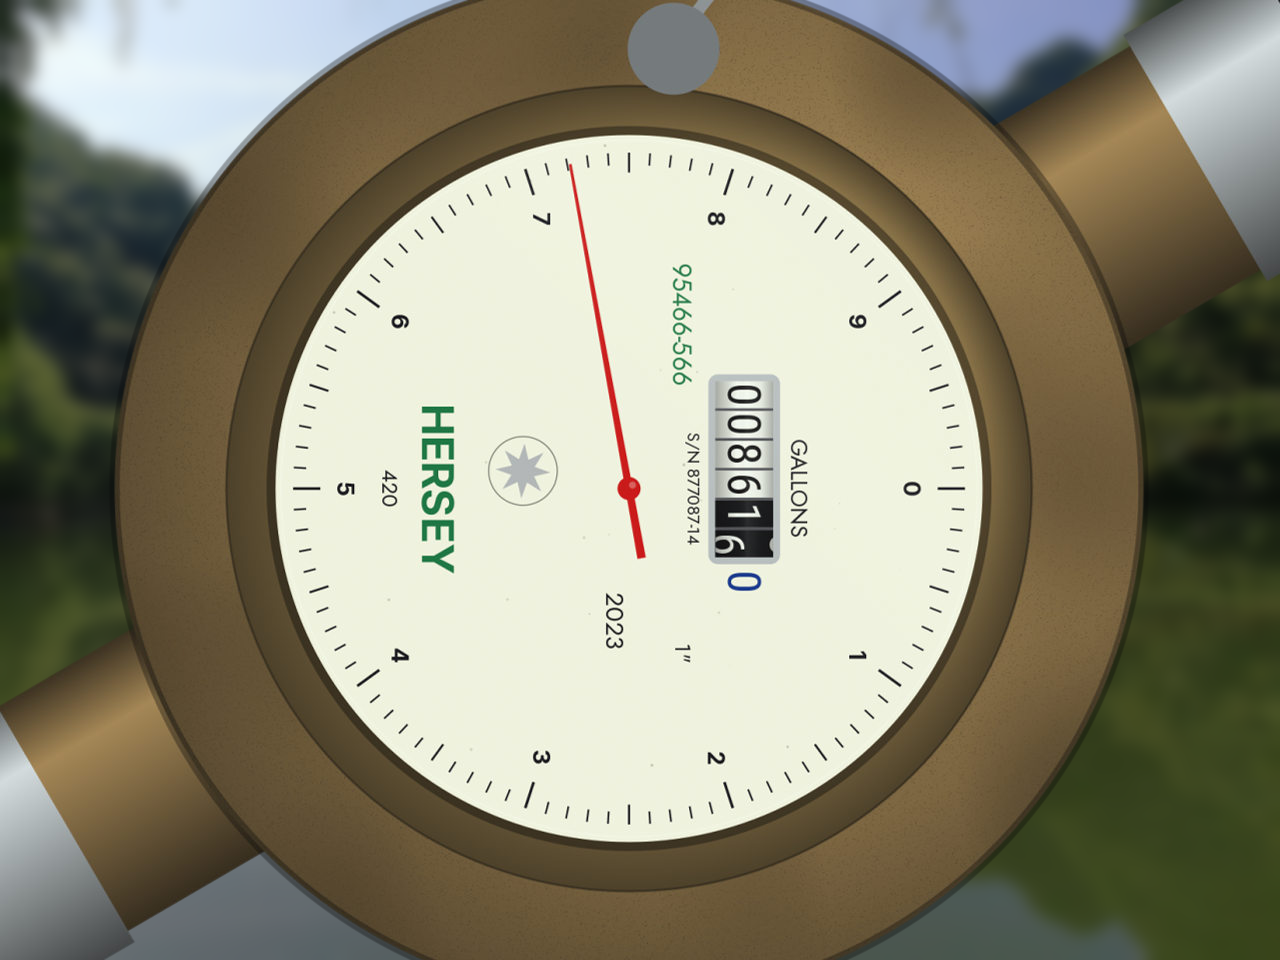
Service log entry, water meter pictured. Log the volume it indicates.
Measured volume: 86157.2 gal
